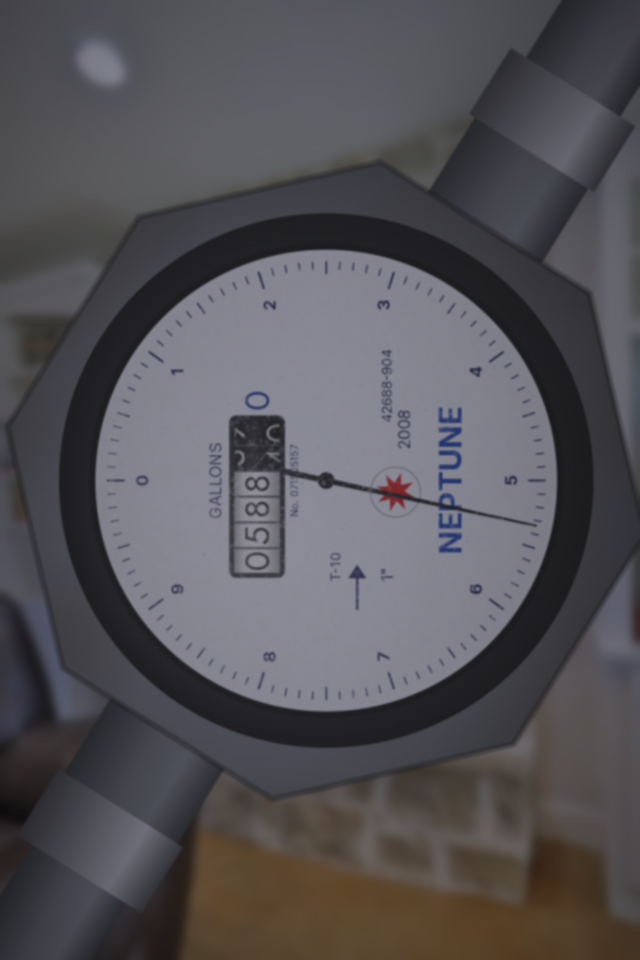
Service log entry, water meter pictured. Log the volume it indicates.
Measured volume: 588395.3 gal
